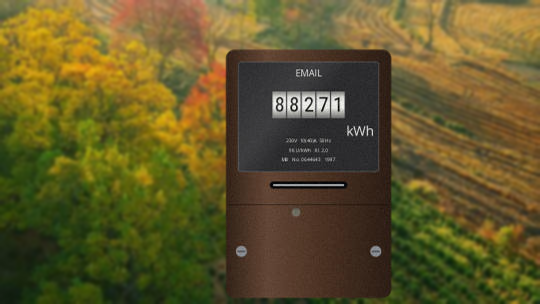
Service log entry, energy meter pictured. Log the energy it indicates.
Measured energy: 88271 kWh
